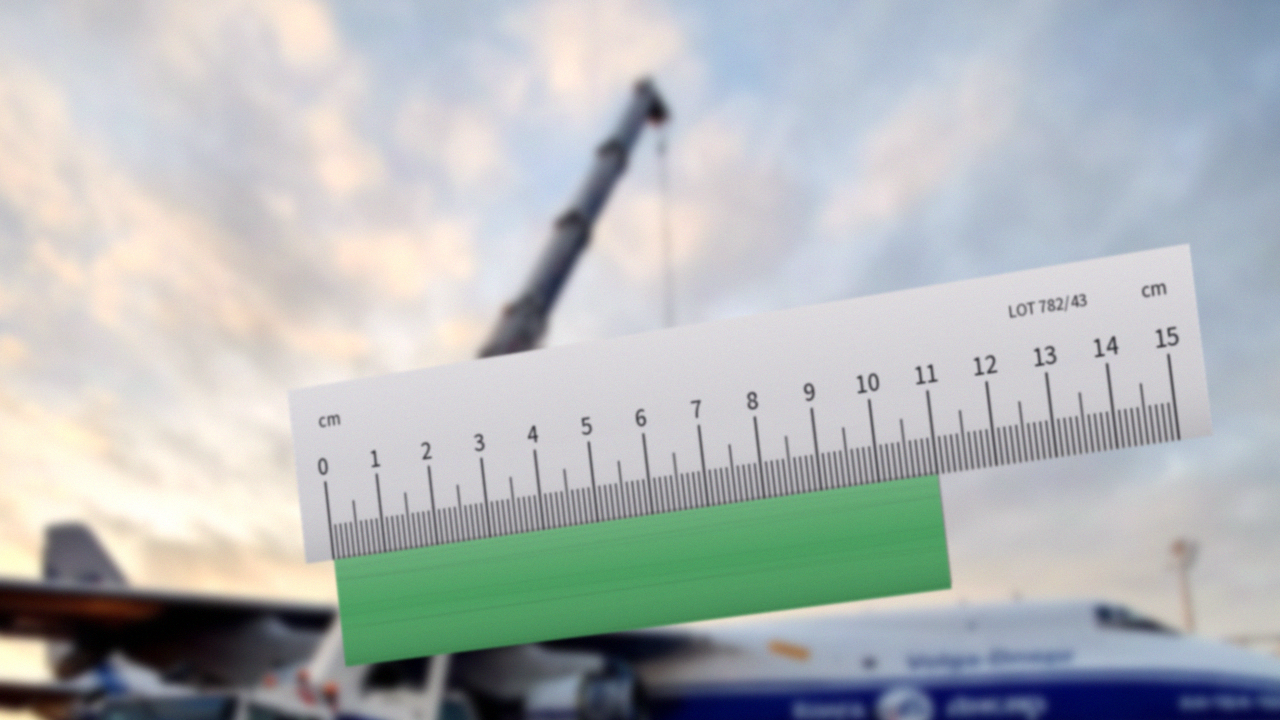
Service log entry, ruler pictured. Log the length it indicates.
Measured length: 11 cm
